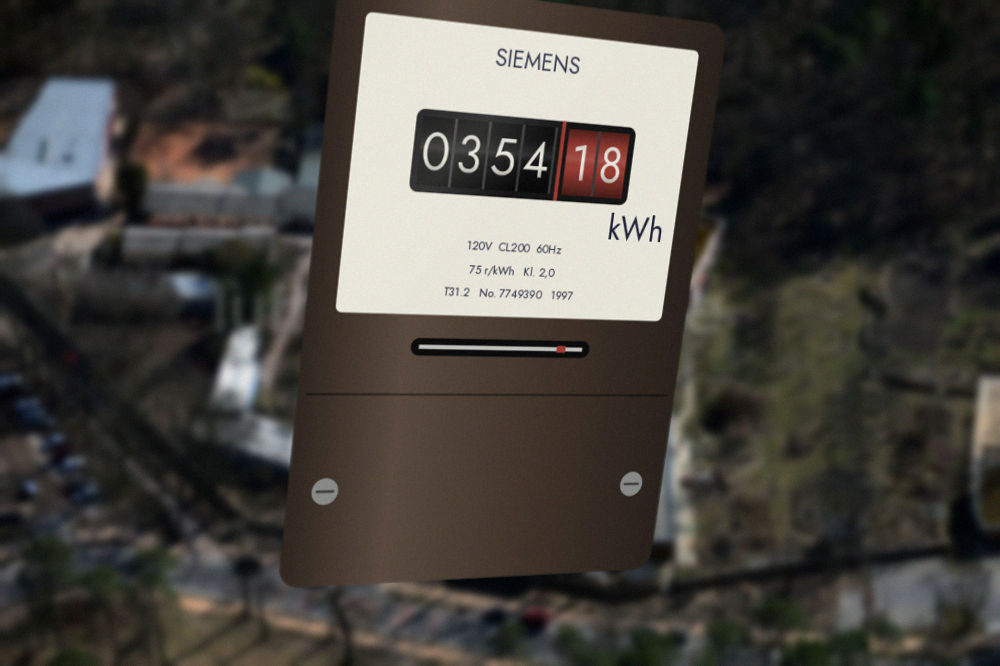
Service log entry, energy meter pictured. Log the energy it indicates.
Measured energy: 354.18 kWh
